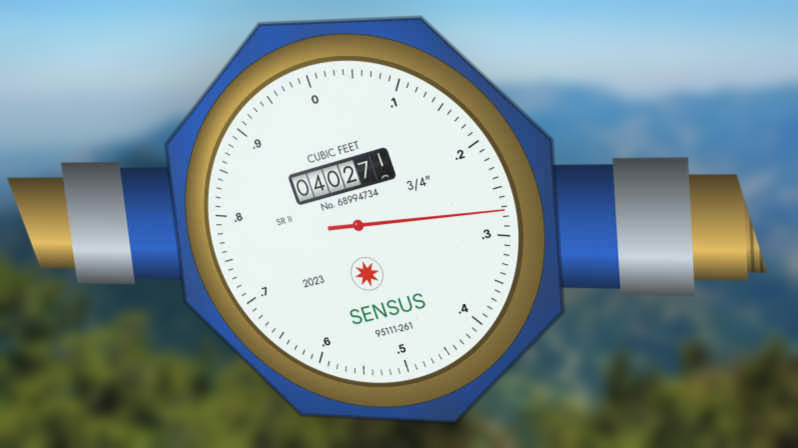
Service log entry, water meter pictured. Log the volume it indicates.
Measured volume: 40271.27 ft³
